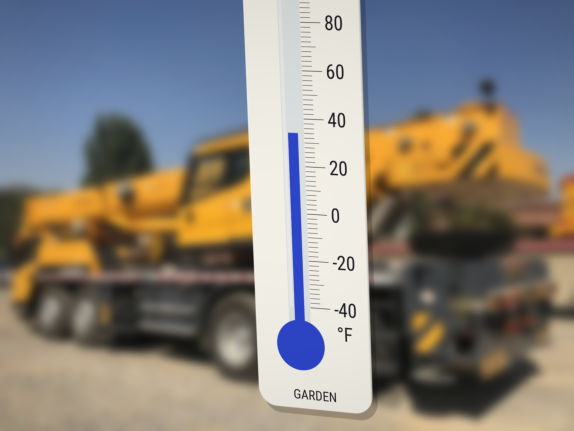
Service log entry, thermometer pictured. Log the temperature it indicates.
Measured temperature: 34 °F
